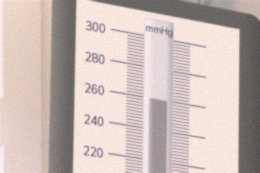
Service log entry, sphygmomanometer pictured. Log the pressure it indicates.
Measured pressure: 260 mmHg
